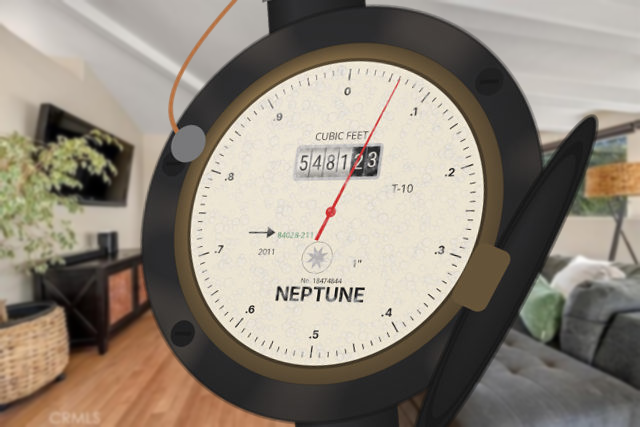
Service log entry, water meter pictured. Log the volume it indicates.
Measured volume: 548123.06 ft³
